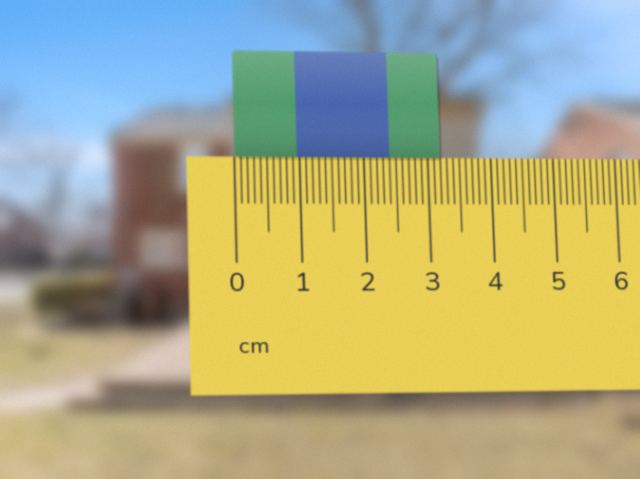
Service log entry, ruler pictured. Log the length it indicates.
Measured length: 3.2 cm
